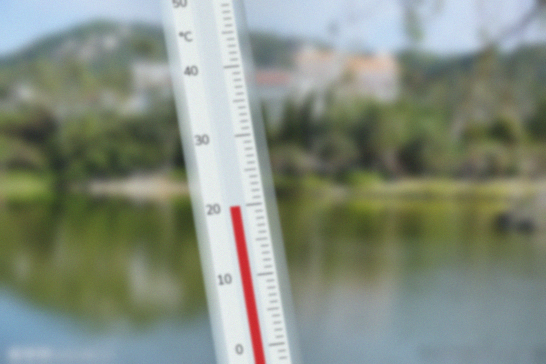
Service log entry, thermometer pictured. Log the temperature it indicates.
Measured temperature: 20 °C
